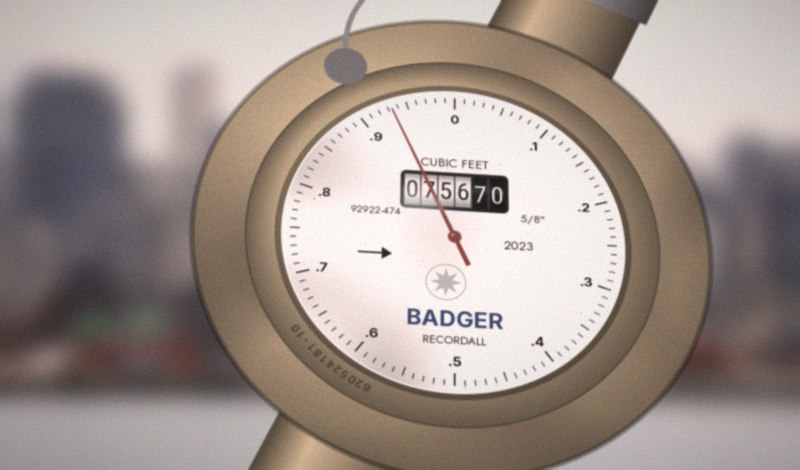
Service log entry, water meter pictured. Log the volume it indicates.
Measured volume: 75669.93 ft³
